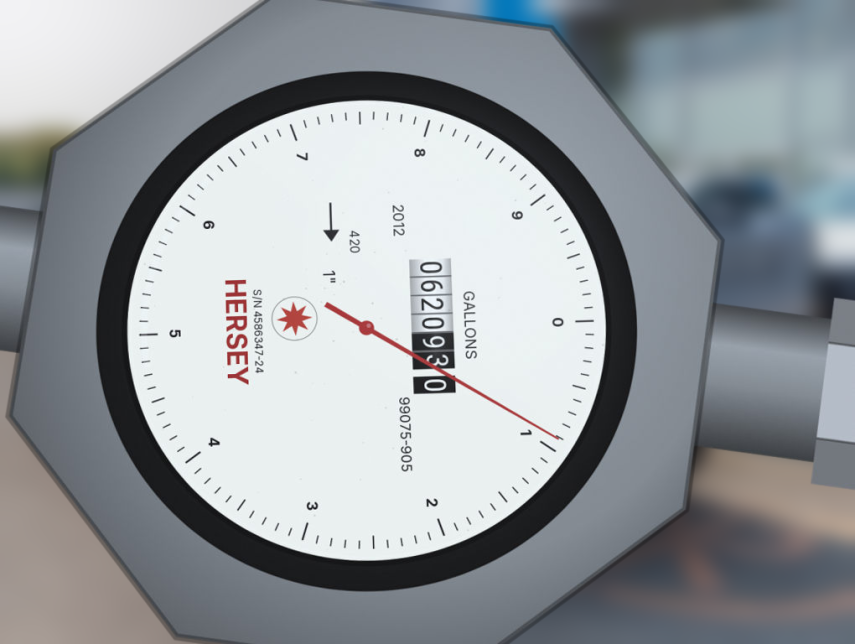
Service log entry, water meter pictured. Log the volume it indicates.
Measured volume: 620930.9 gal
